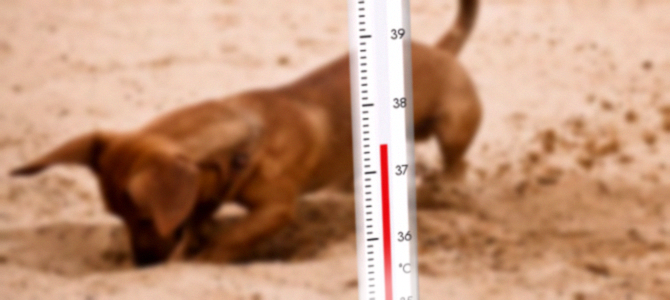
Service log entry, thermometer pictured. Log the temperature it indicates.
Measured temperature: 37.4 °C
